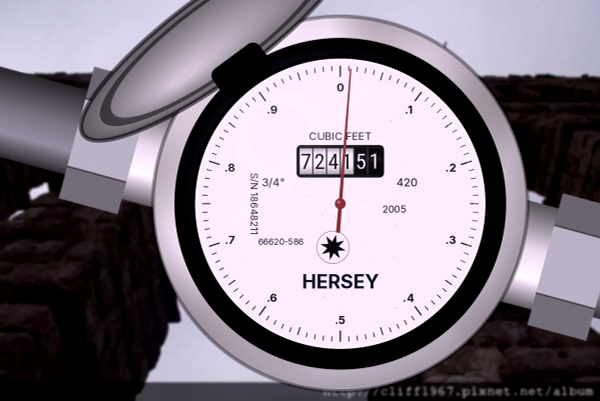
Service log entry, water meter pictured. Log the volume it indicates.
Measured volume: 724151.01 ft³
